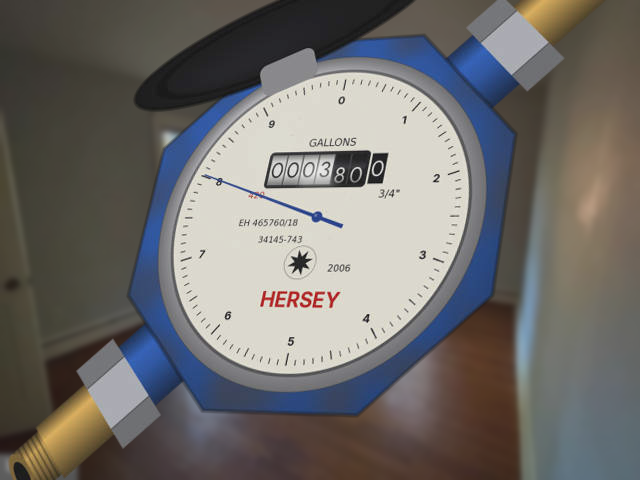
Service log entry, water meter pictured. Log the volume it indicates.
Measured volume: 3798.0 gal
